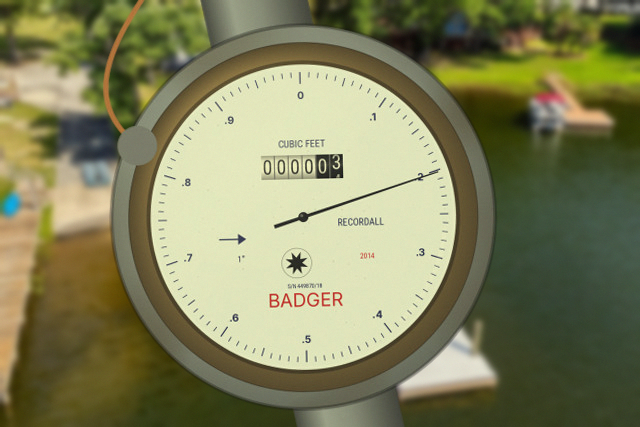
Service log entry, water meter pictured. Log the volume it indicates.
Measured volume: 3.20 ft³
